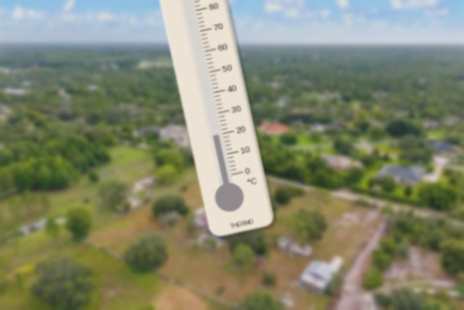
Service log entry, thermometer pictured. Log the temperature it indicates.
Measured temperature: 20 °C
